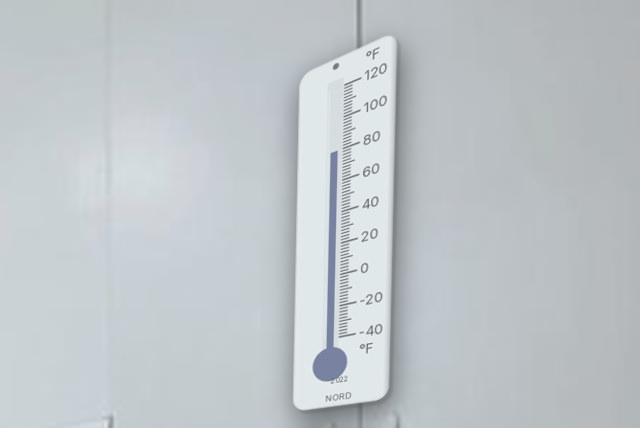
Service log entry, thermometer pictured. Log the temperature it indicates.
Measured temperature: 80 °F
